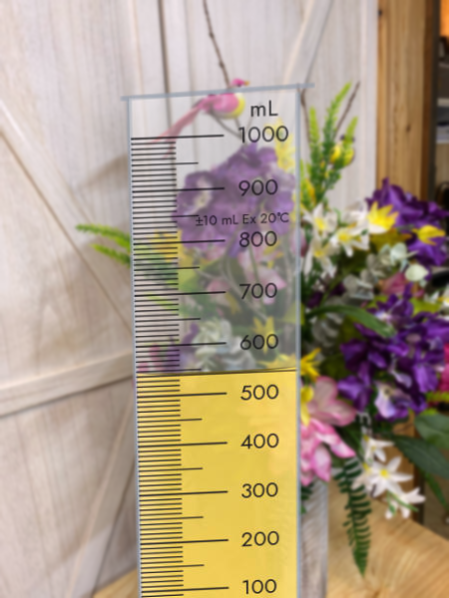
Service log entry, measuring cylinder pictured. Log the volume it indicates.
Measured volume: 540 mL
